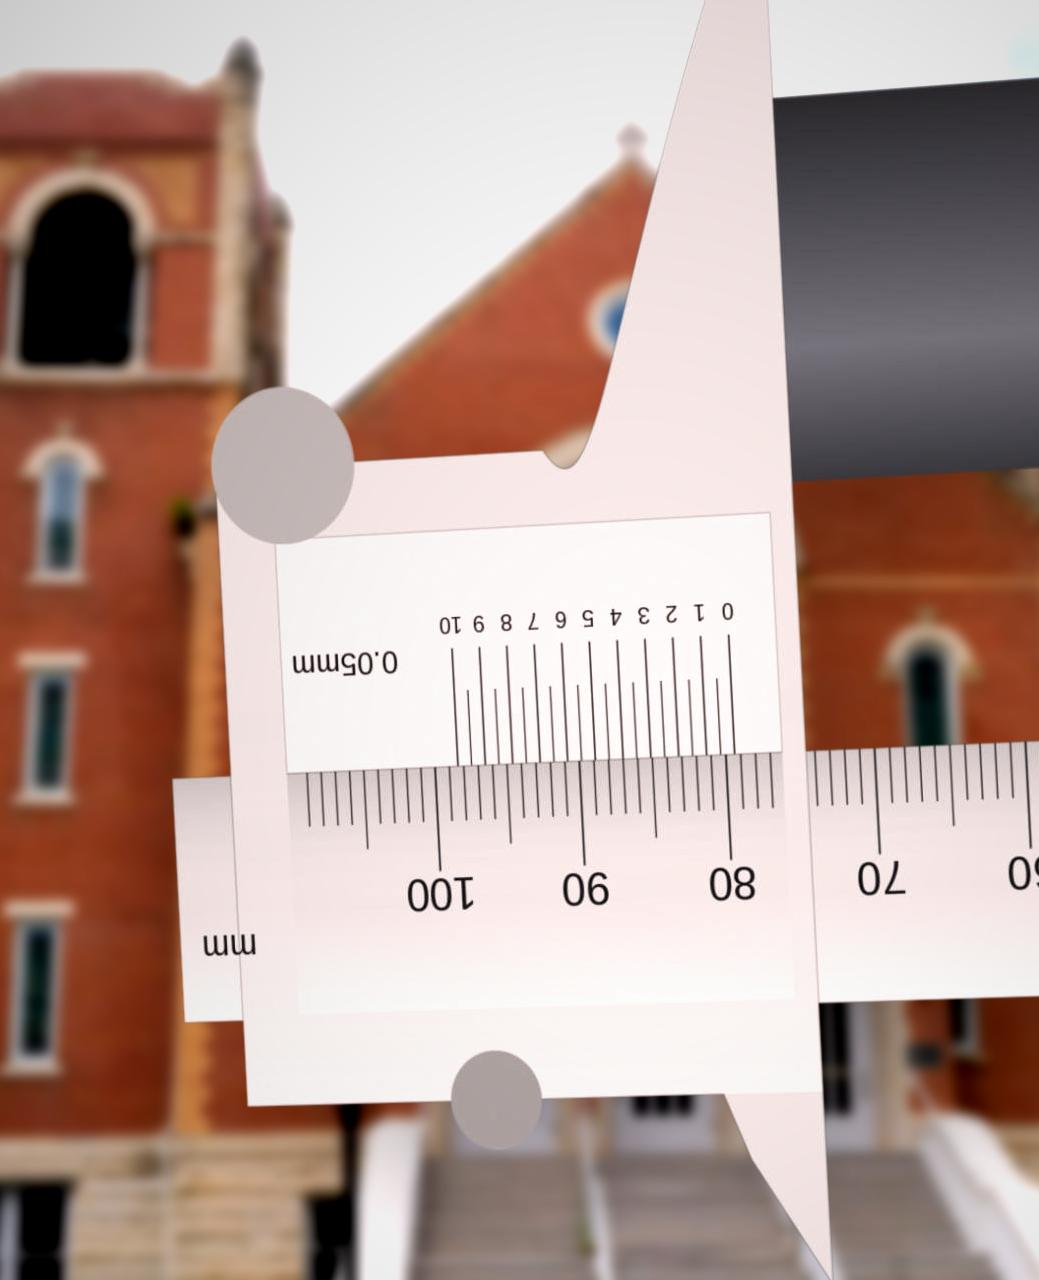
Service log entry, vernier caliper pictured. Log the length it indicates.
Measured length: 79.4 mm
